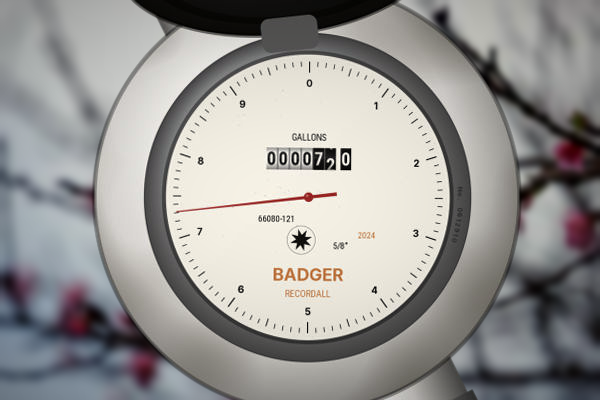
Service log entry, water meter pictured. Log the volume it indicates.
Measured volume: 717.3 gal
